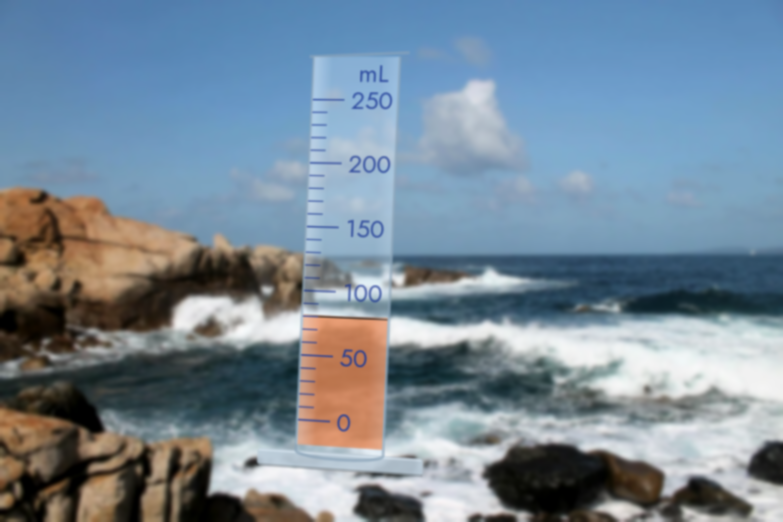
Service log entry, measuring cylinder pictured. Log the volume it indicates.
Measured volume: 80 mL
